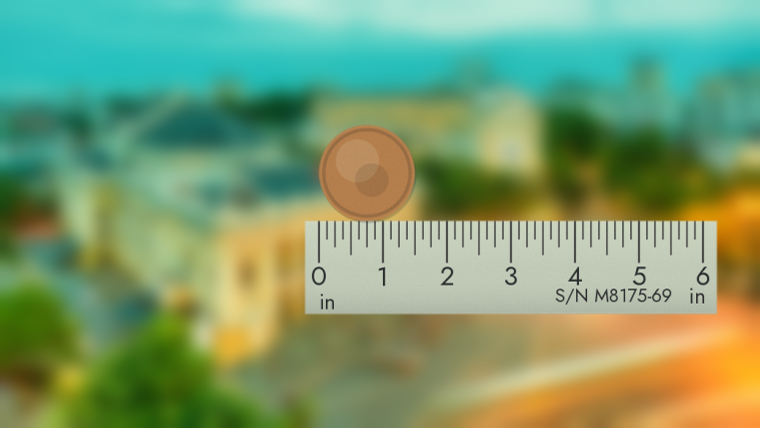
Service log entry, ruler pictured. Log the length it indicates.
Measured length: 1.5 in
